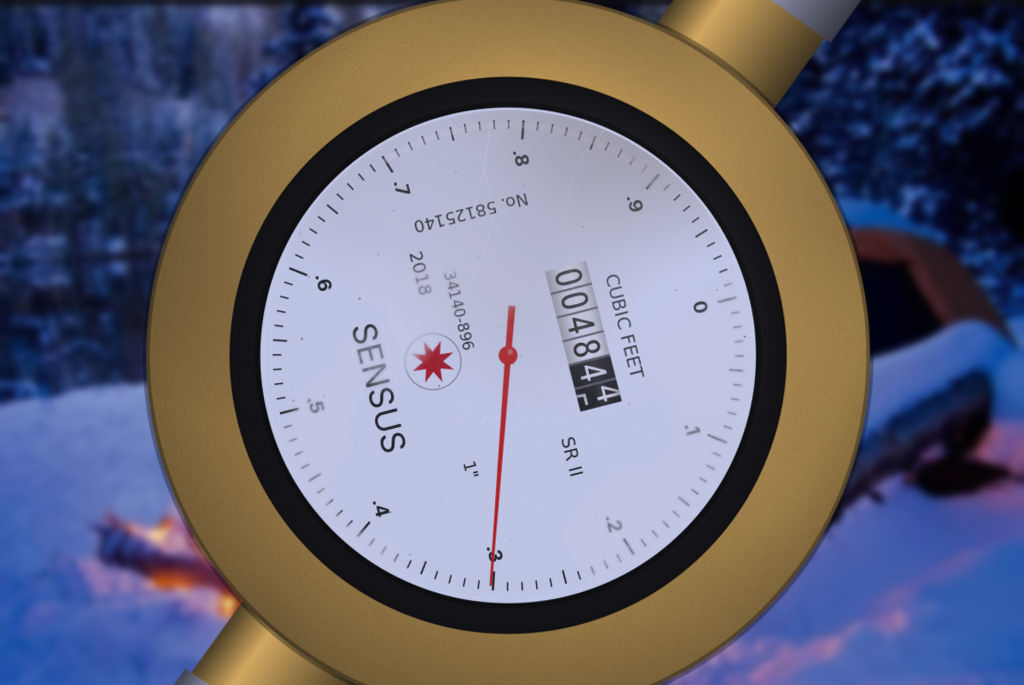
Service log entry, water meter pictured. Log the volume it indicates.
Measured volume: 4844.30 ft³
